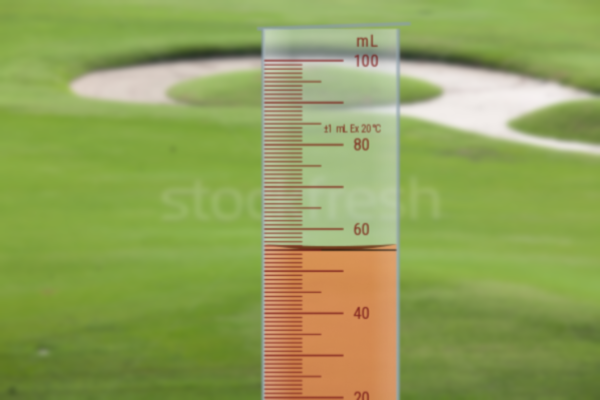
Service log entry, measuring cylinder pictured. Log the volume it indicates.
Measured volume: 55 mL
